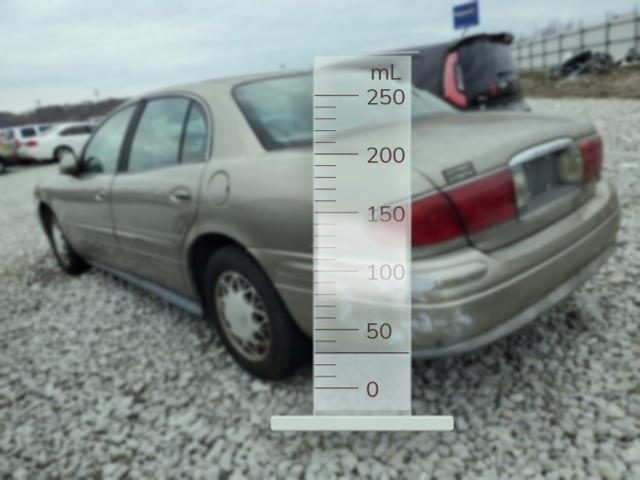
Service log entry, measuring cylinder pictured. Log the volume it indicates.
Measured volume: 30 mL
